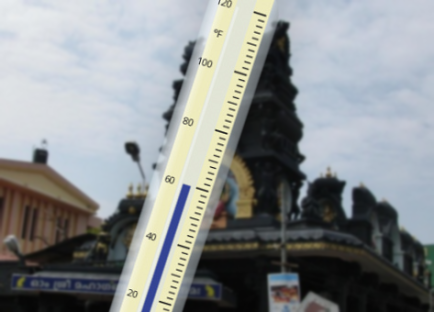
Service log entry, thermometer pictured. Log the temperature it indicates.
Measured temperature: 60 °F
